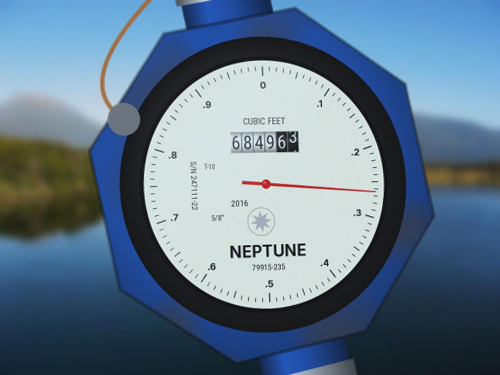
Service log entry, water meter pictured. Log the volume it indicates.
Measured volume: 684963.26 ft³
